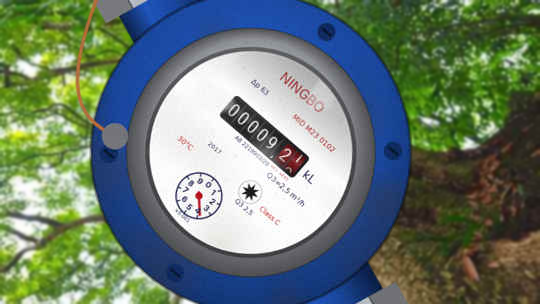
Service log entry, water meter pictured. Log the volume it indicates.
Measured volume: 9.213 kL
